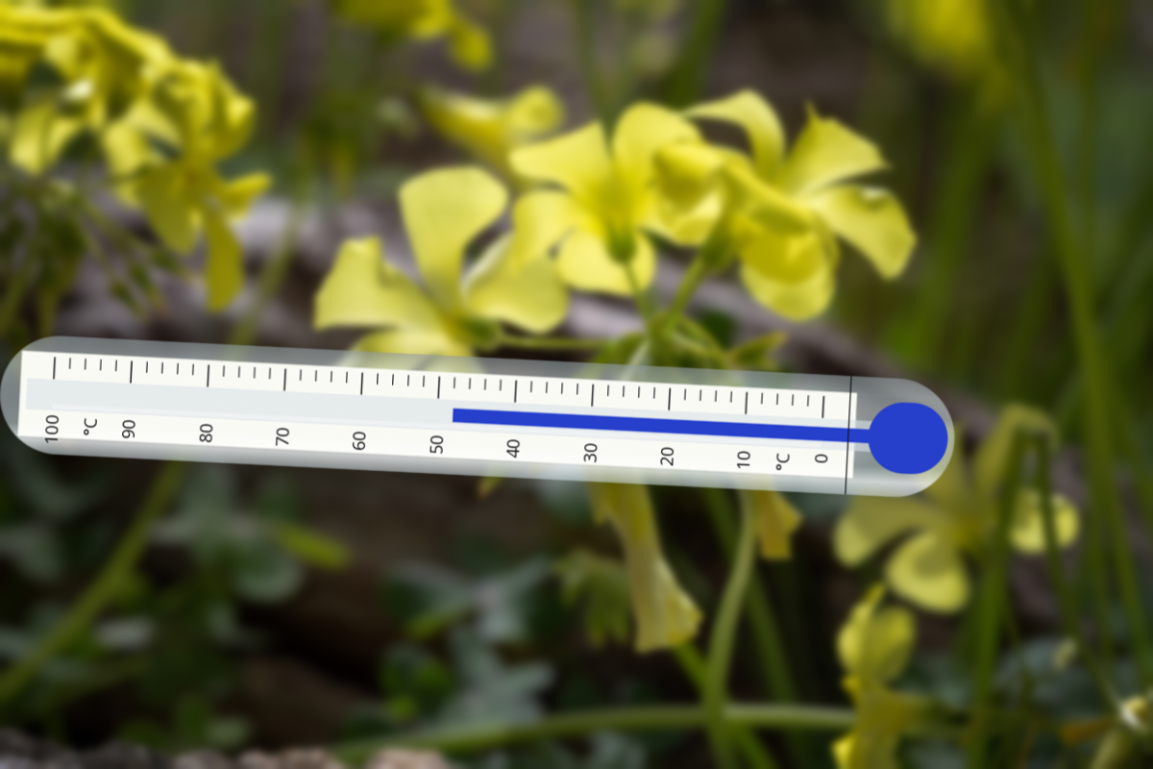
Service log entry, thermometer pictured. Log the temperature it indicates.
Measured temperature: 48 °C
